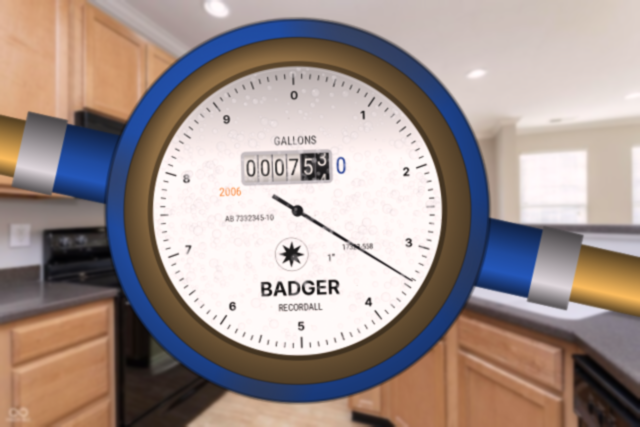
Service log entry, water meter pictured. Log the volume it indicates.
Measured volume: 7533.4 gal
